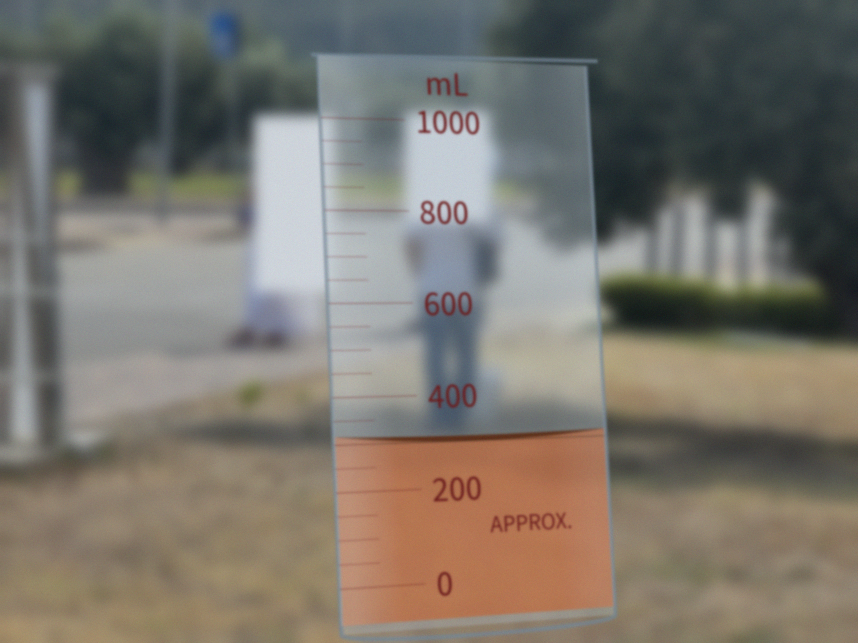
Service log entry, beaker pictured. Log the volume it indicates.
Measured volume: 300 mL
